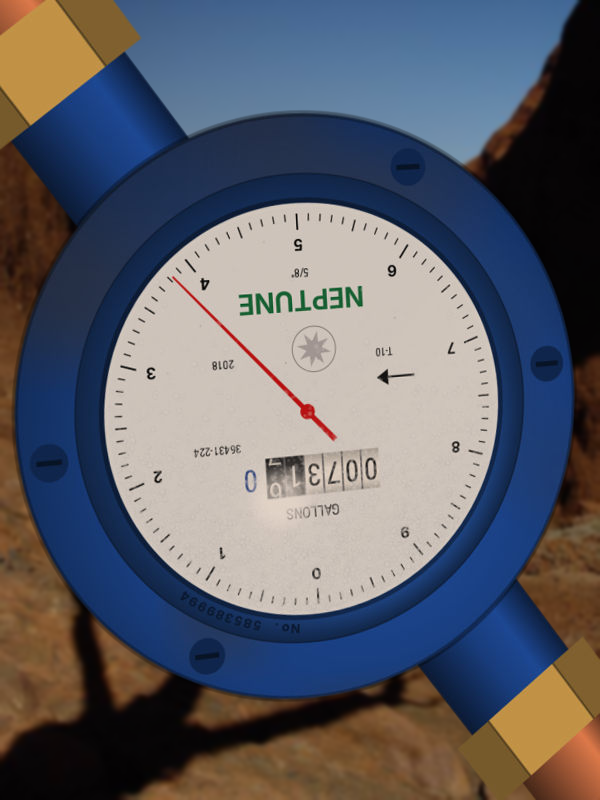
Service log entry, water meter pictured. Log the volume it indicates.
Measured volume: 73163.8 gal
